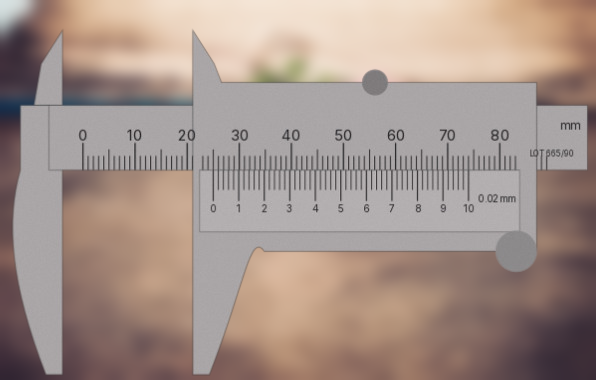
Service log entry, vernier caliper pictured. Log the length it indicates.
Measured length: 25.0 mm
